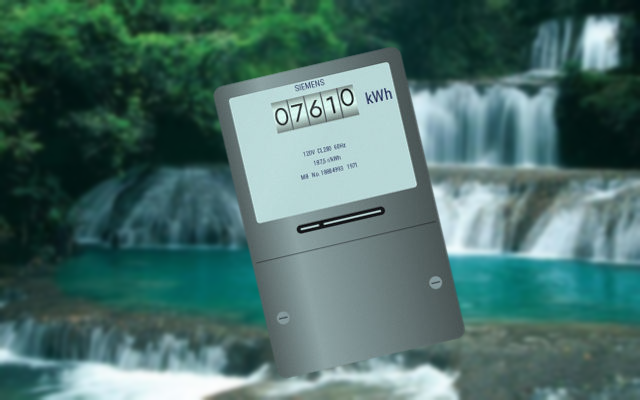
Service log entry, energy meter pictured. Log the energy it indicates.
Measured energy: 7610 kWh
